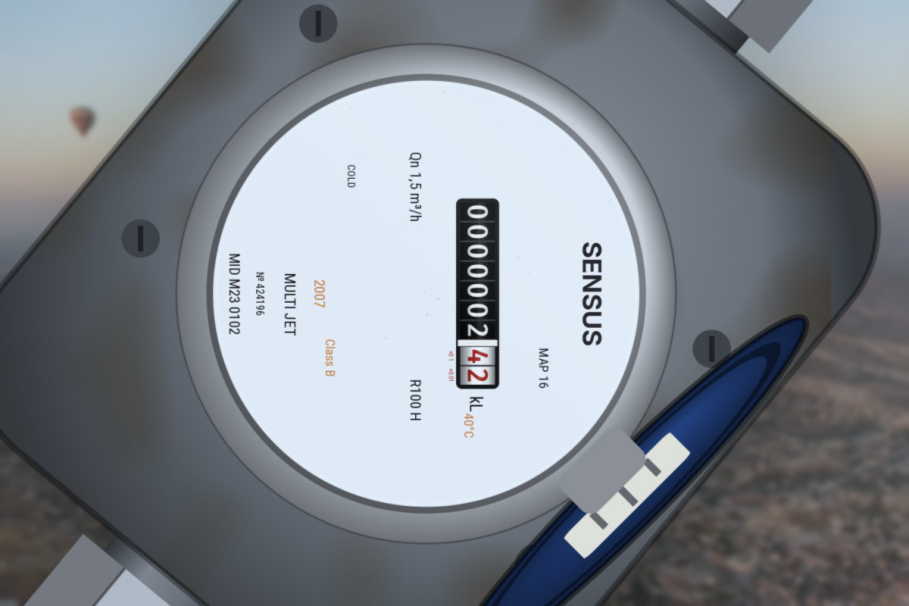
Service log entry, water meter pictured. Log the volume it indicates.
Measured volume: 2.42 kL
